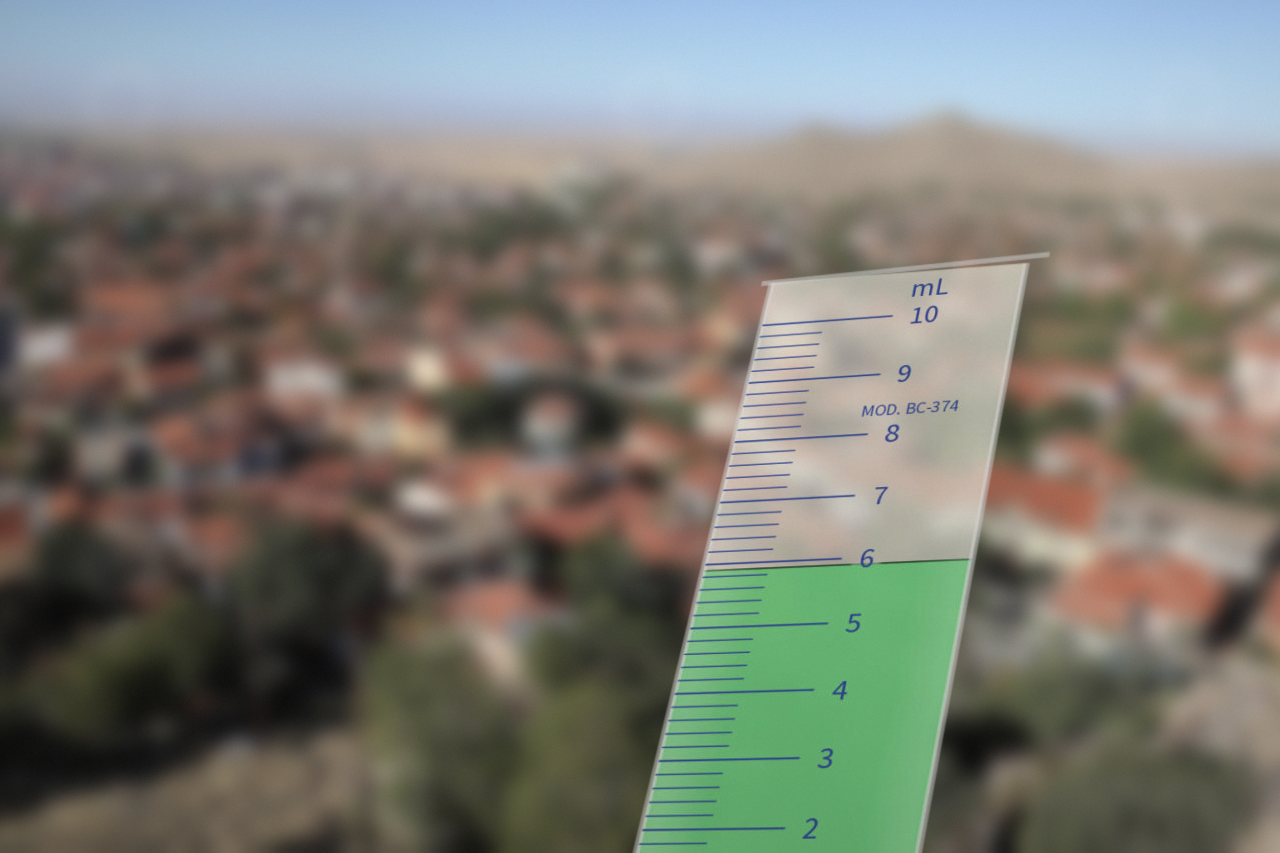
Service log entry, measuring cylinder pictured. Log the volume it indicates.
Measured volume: 5.9 mL
